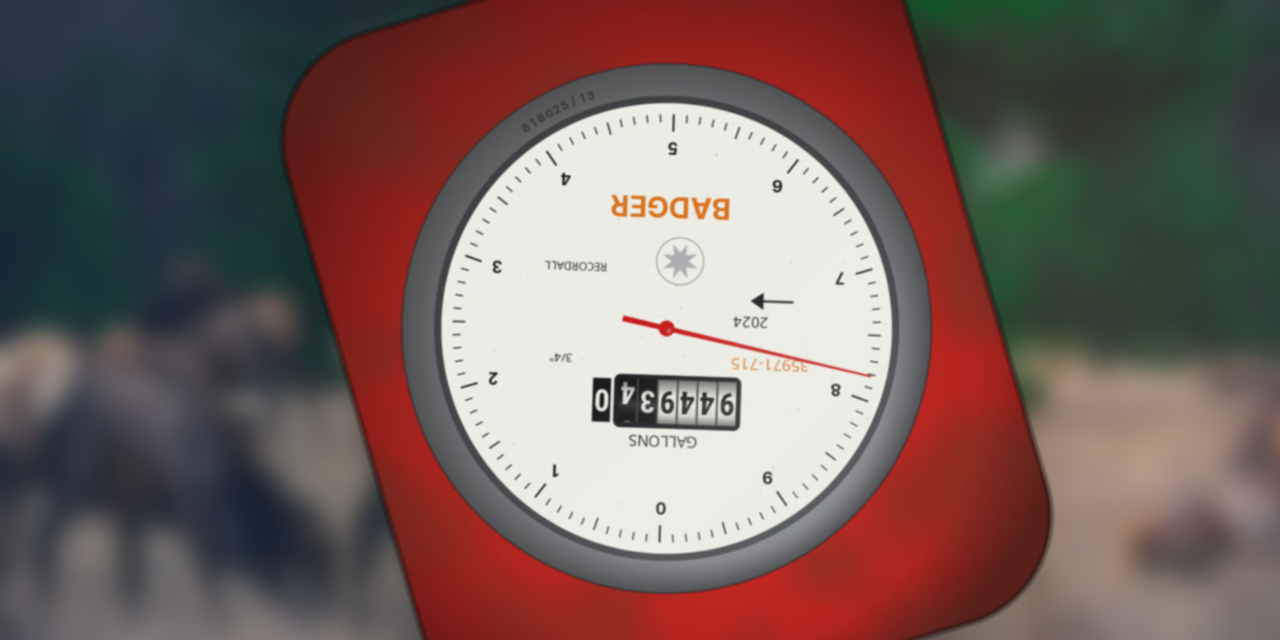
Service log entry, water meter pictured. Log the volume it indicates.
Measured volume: 9449337.8 gal
